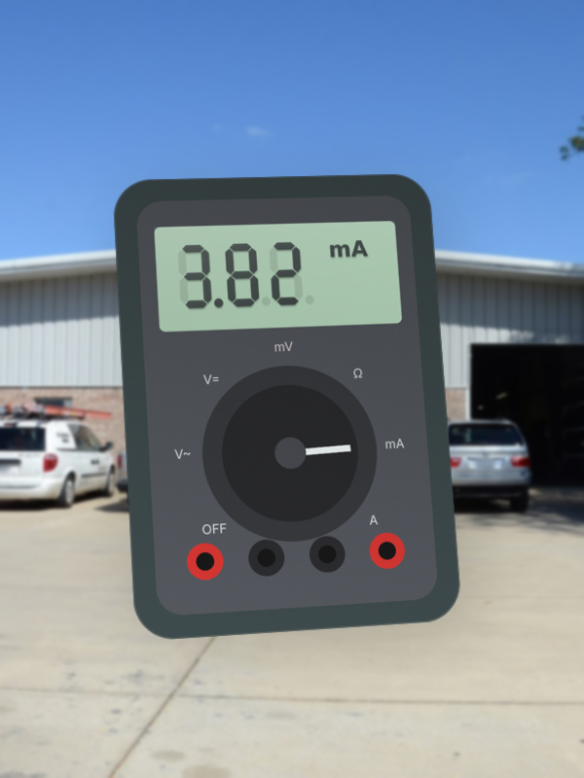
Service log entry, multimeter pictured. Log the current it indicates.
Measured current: 3.82 mA
